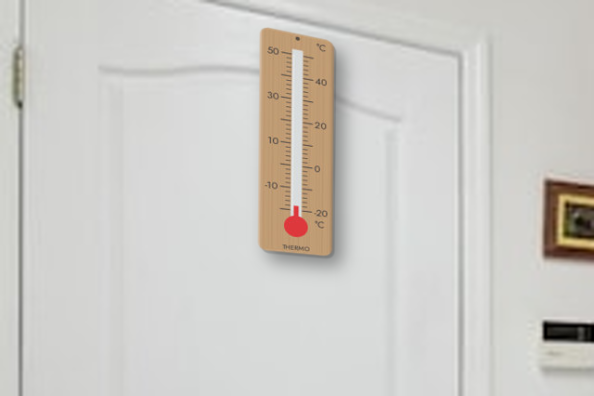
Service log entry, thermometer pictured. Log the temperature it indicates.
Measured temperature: -18 °C
